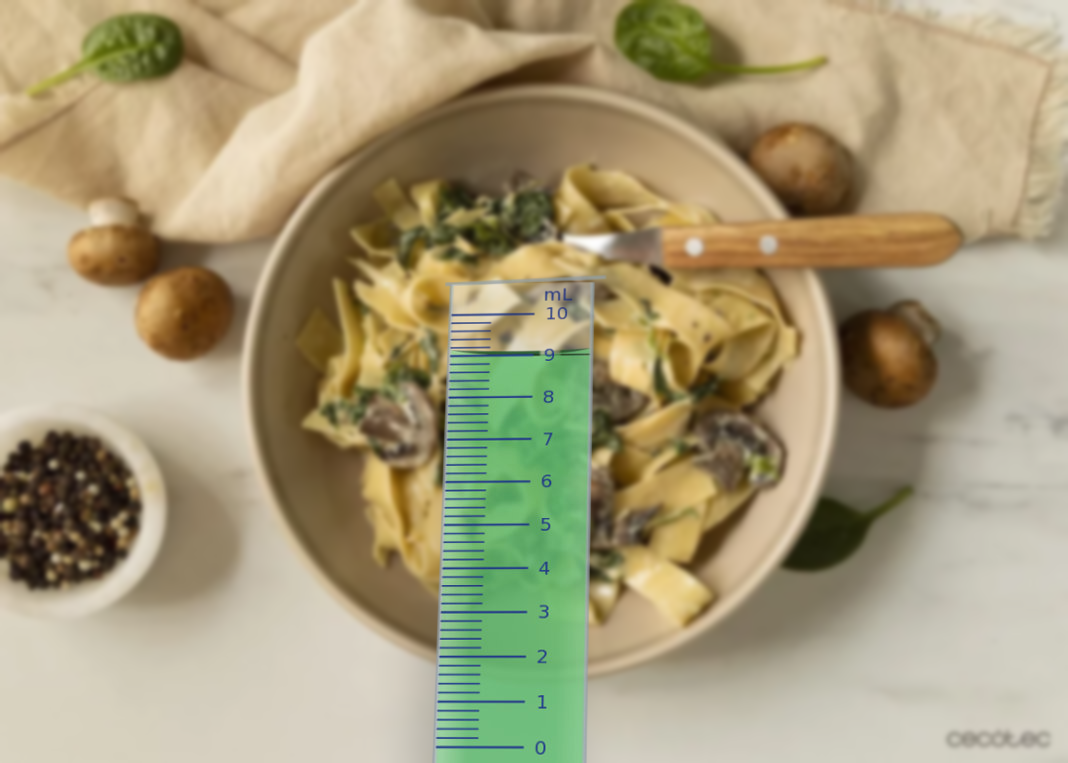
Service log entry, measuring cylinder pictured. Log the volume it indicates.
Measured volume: 9 mL
